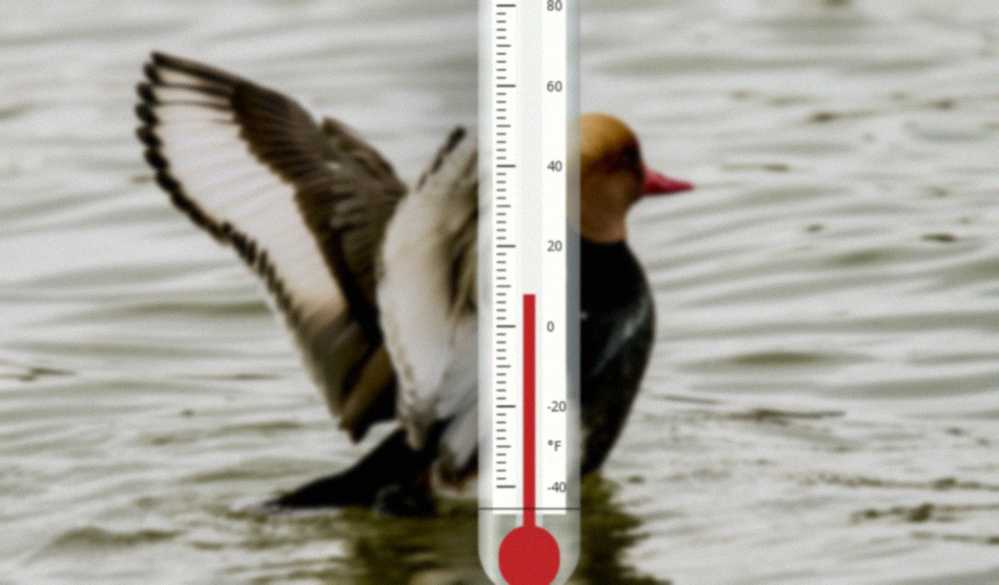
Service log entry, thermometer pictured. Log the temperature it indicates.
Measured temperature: 8 °F
